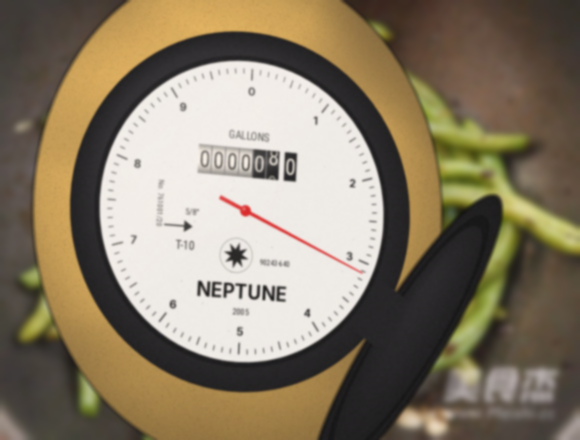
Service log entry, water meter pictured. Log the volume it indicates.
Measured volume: 83.1 gal
